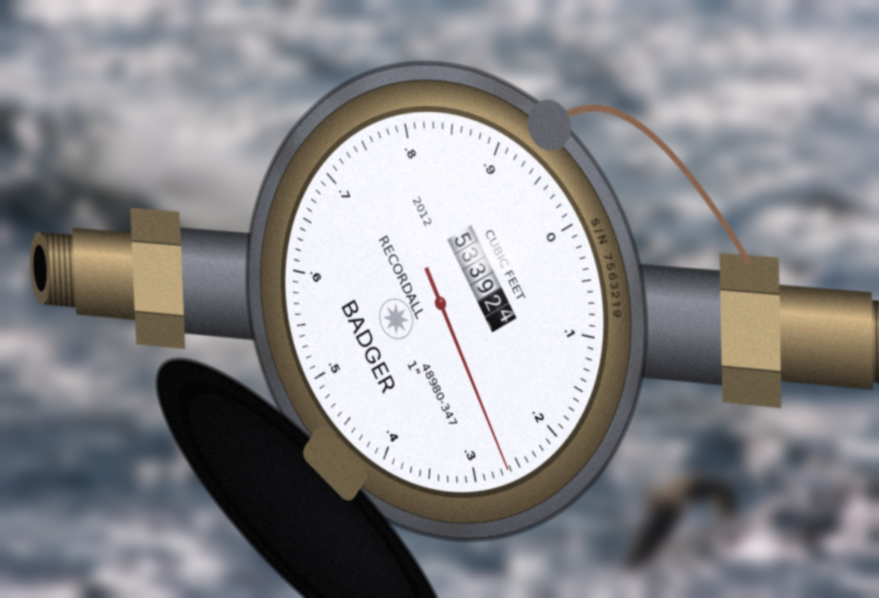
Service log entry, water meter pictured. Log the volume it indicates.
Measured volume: 533924.26 ft³
